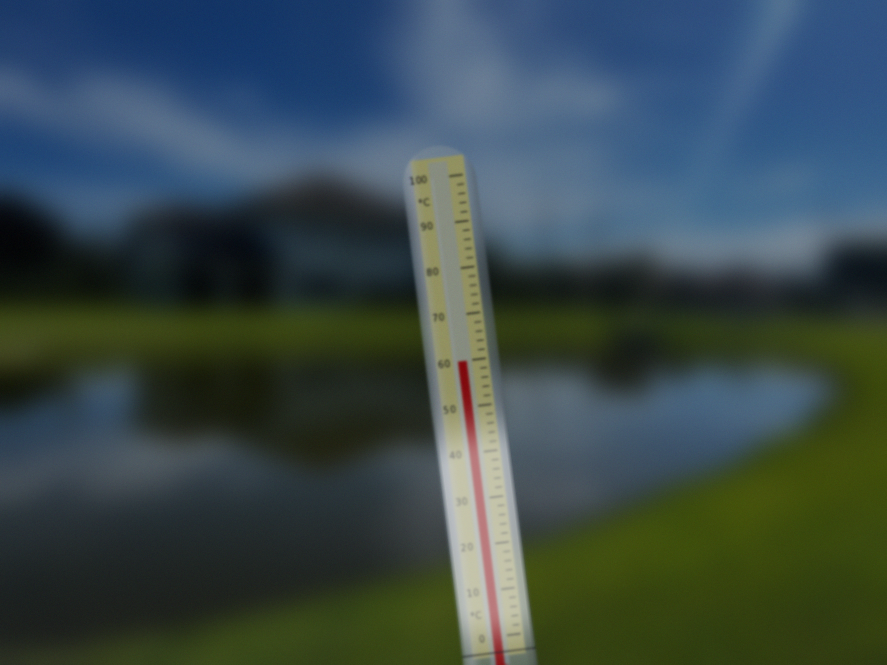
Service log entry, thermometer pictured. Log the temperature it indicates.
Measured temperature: 60 °C
